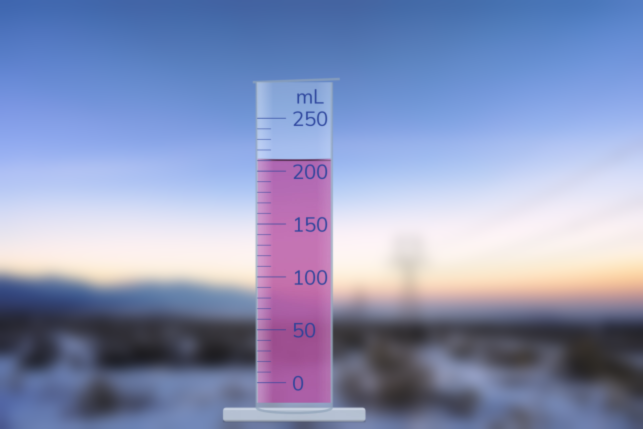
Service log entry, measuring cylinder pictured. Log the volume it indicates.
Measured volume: 210 mL
